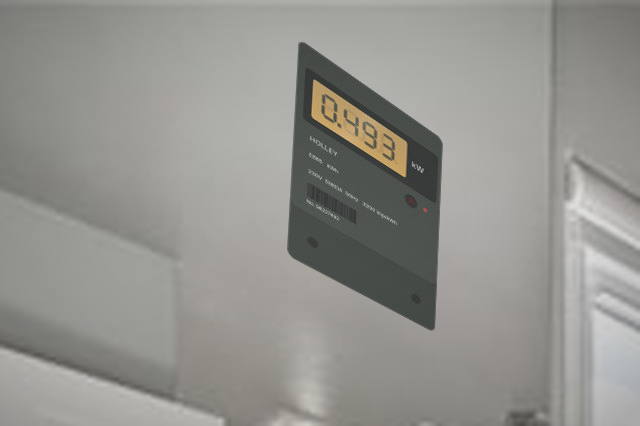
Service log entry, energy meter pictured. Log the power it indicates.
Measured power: 0.493 kW
